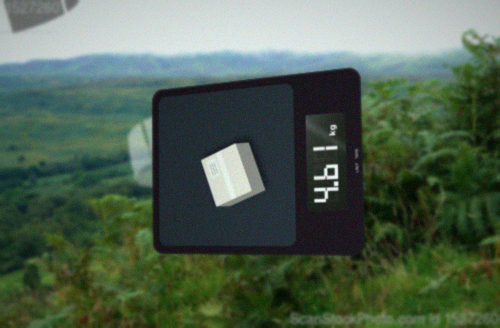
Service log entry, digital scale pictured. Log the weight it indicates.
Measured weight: 4.61 kg
